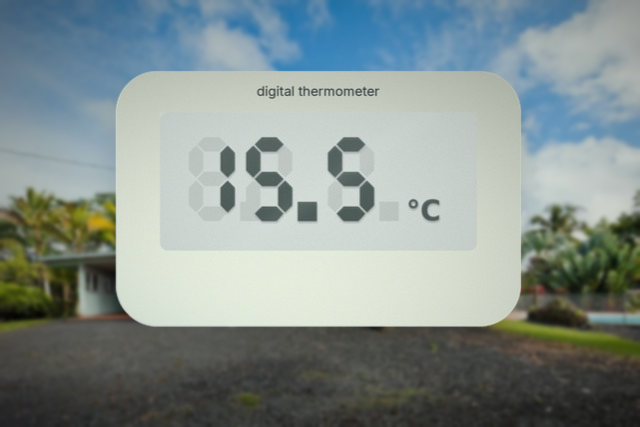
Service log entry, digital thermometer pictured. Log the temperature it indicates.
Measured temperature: 15.5 °C
